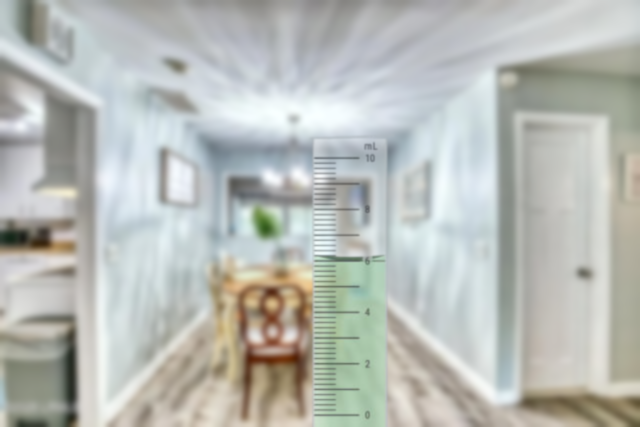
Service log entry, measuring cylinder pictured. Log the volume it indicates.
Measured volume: 6 mL
